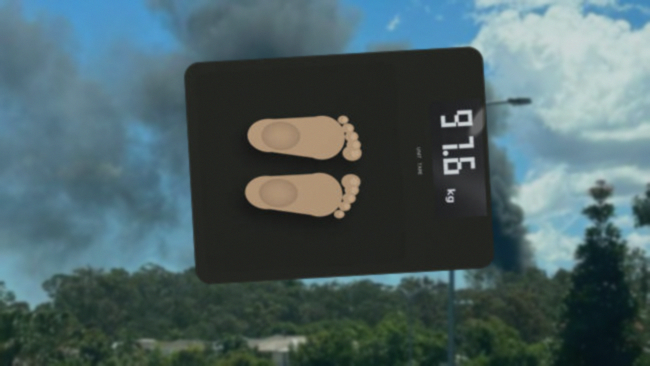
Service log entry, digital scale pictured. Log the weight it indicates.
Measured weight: 97.6 kg
